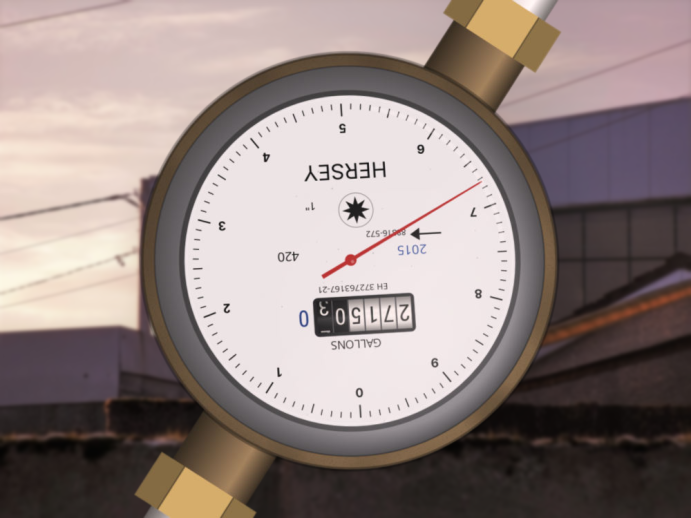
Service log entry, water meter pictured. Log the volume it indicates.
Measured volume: 2715026.7 gal
